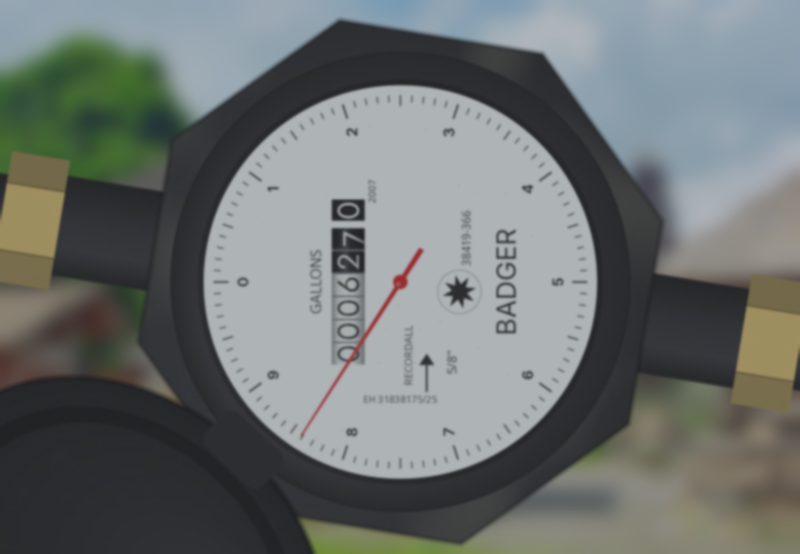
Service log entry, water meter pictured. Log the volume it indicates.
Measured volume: 6268.4 gal
